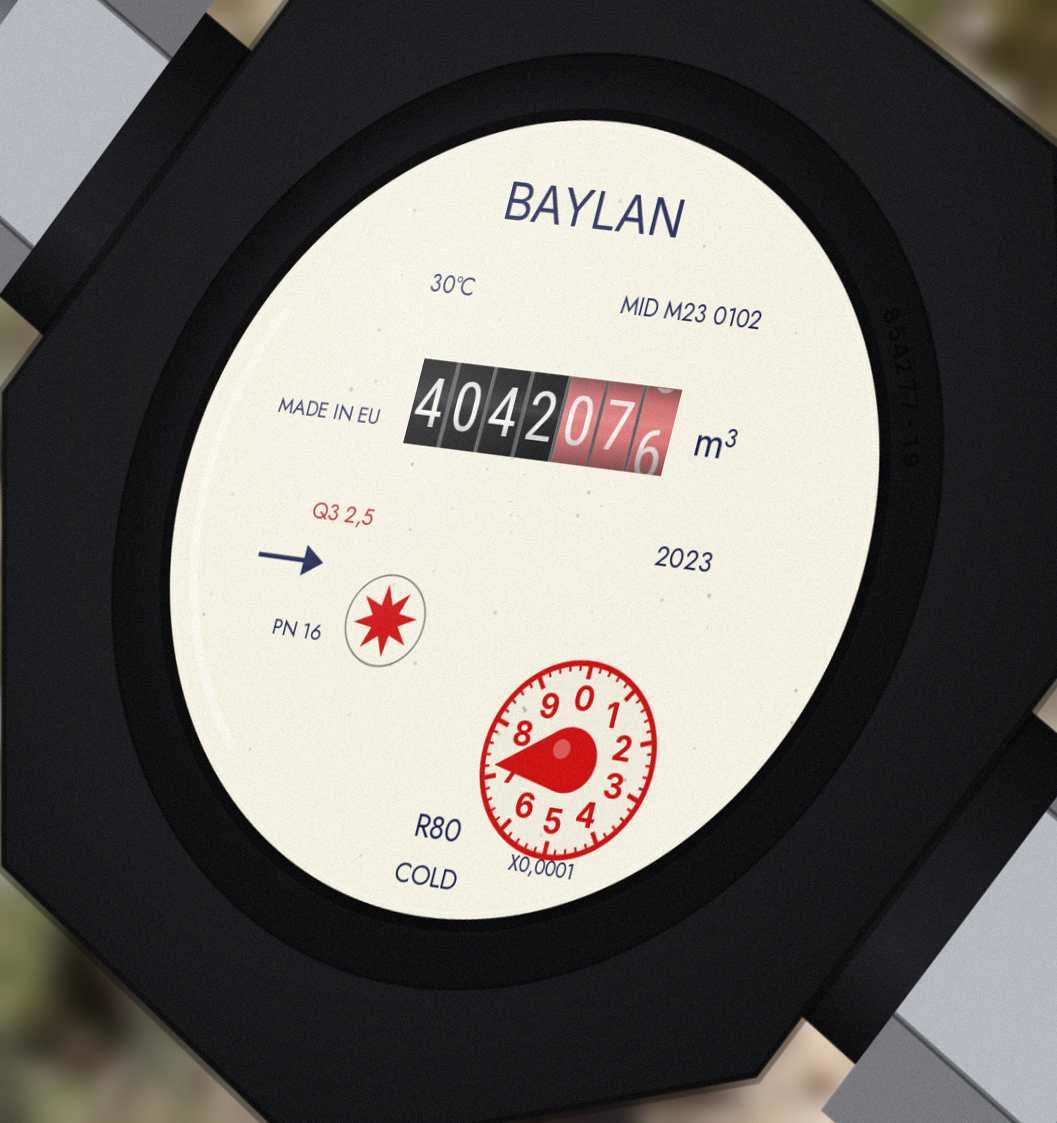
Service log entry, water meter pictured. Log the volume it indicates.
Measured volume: 4042.0757 m³
